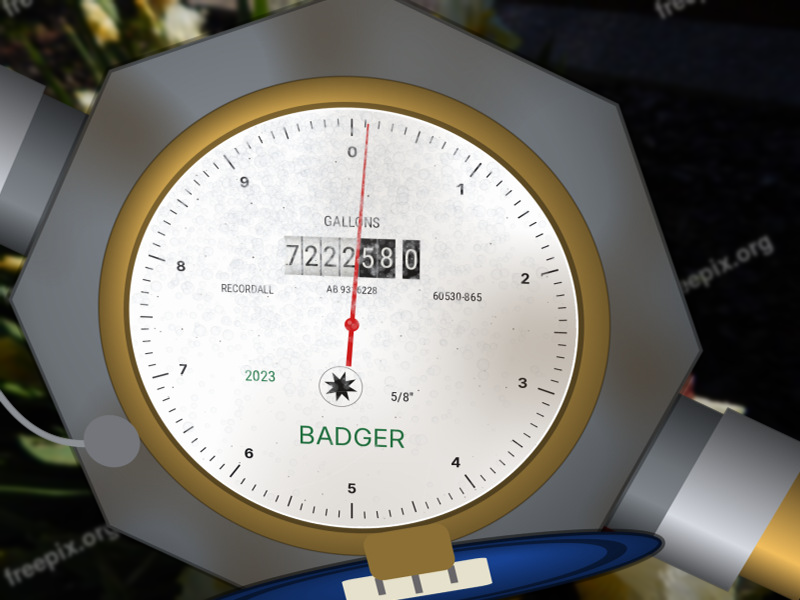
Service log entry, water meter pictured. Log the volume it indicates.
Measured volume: 7222580.1 gal
